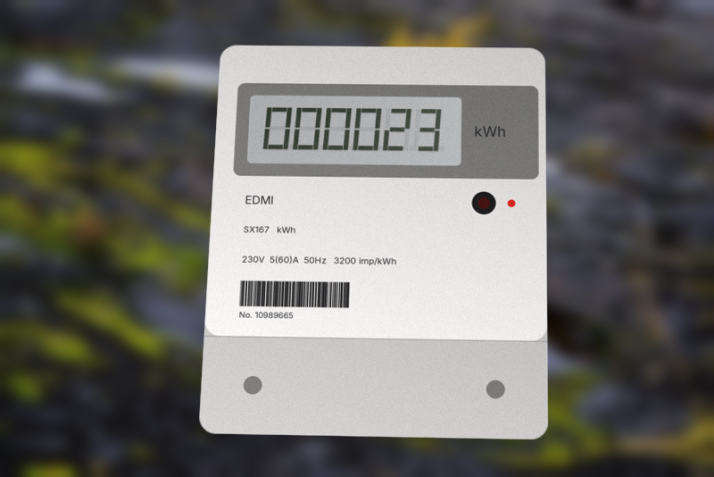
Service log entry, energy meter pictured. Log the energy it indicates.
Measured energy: 23 kWh
